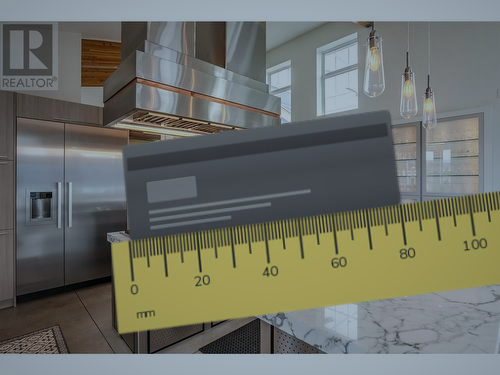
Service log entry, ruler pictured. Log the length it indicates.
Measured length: 80 mm
